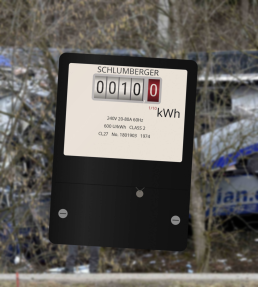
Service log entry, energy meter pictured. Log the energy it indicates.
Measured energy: 10.0 kWh
